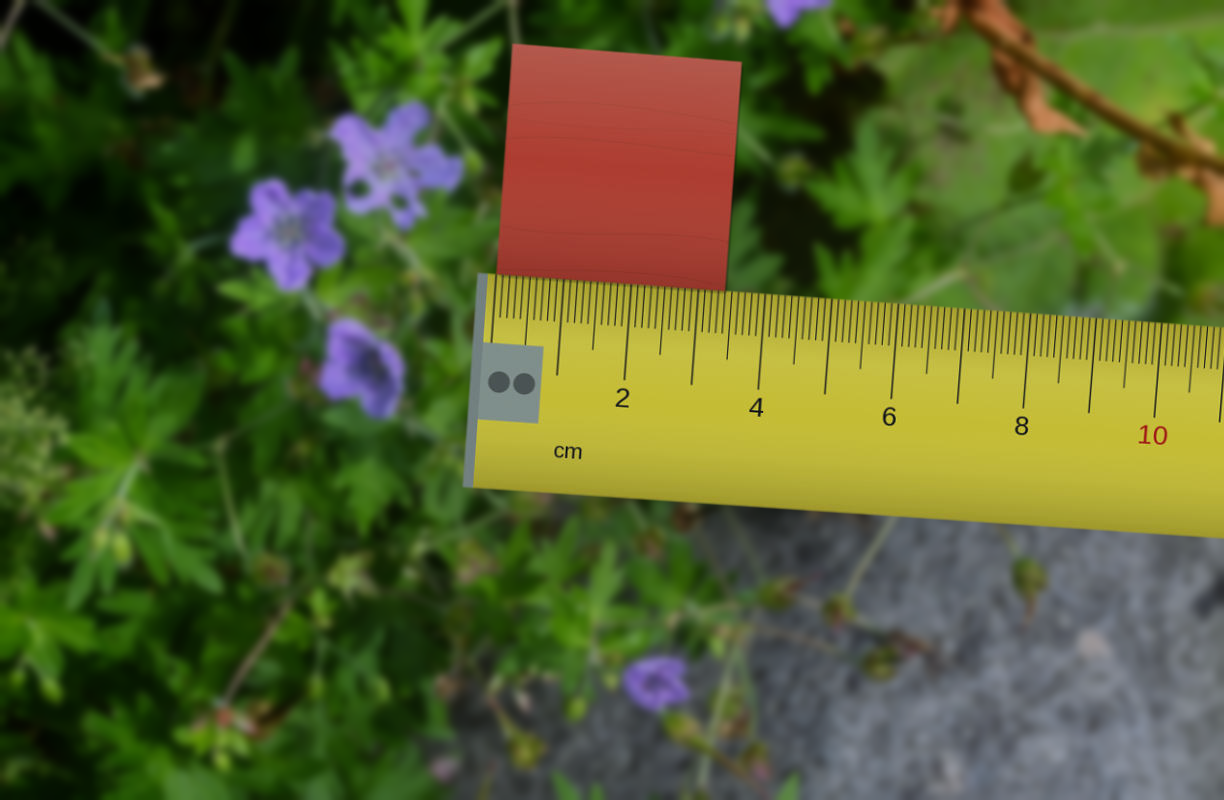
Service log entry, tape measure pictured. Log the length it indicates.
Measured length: 3.4 cm
